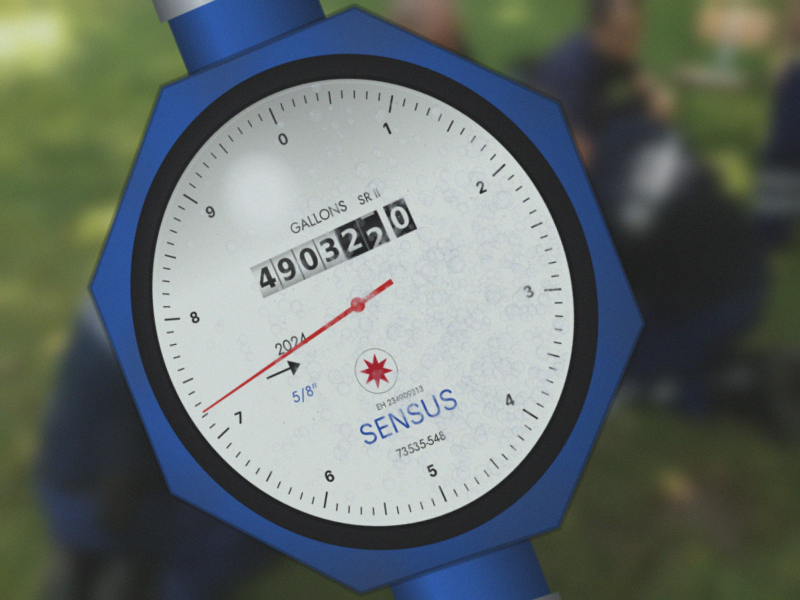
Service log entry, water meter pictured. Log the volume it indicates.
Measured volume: 4903217.2 gal
